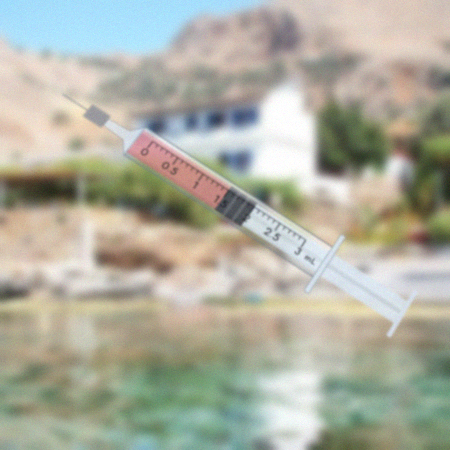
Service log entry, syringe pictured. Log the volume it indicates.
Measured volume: 1.5 mL
